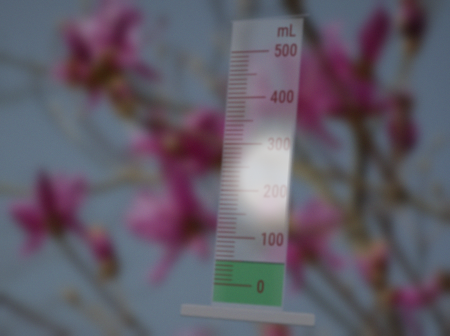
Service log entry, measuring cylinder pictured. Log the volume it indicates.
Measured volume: 50 mL
